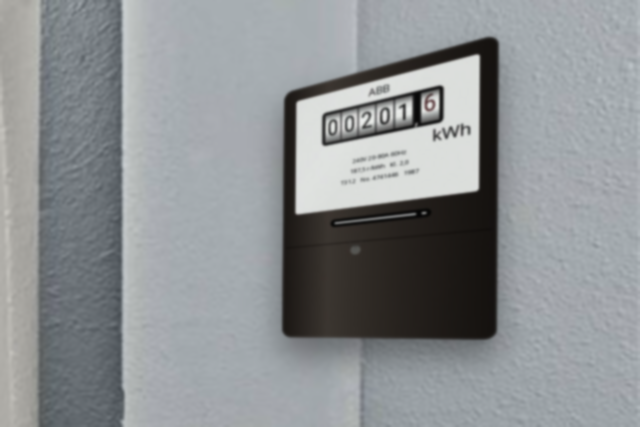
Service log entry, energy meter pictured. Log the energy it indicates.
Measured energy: 201.6 kWh
